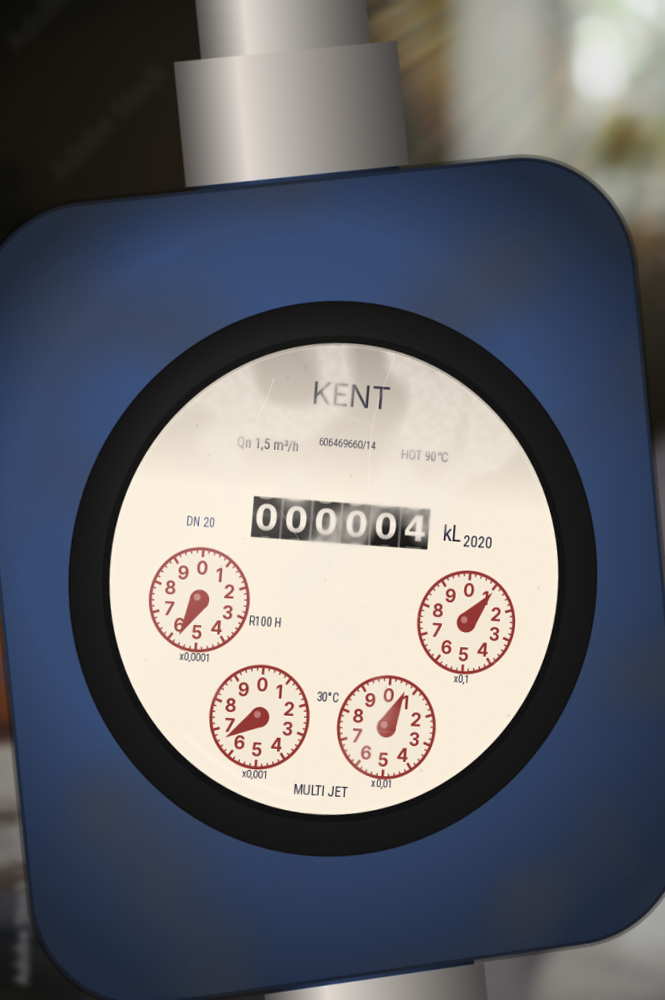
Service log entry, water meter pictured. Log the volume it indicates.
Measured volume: 4.1065 kL
